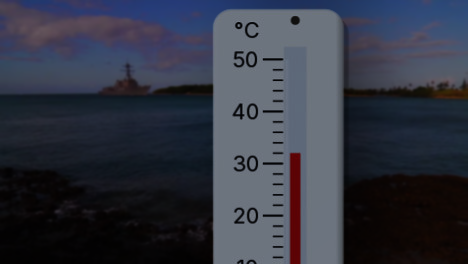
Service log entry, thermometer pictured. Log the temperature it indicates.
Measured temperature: 32 °C
